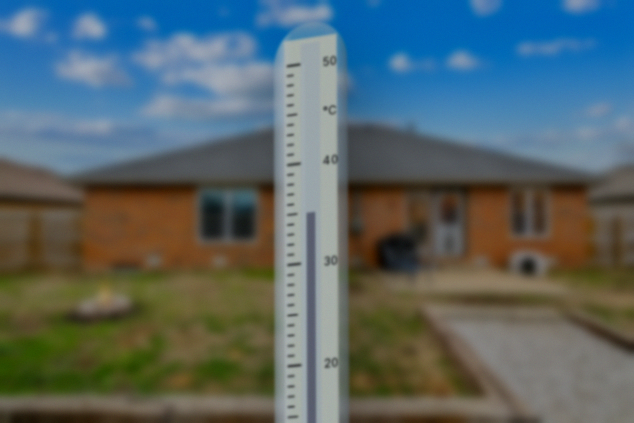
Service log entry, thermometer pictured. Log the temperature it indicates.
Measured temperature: 35 °C
